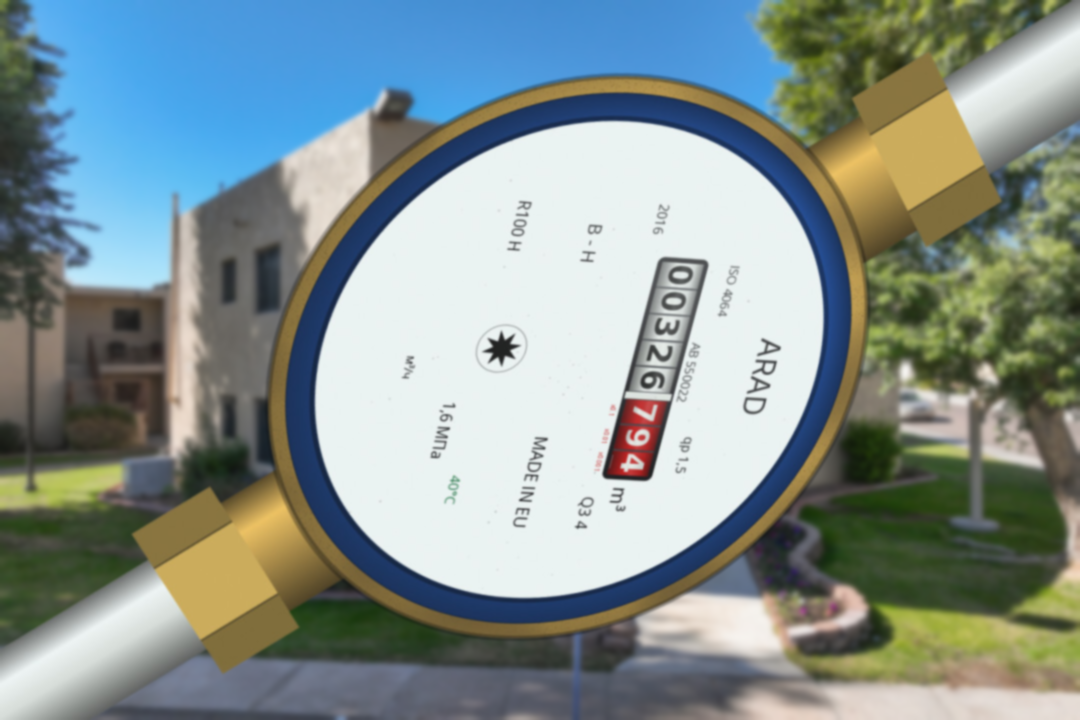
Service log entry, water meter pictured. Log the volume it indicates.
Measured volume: 326.794 m³
